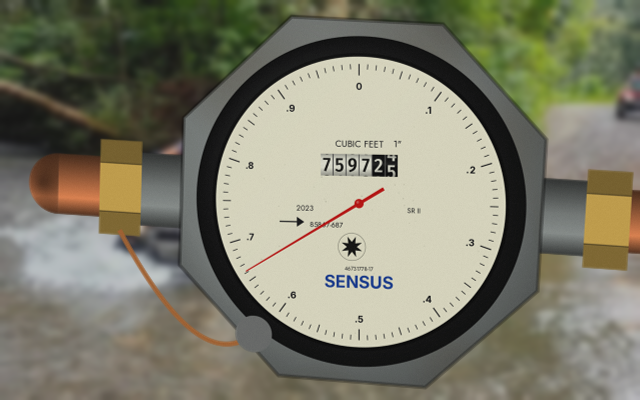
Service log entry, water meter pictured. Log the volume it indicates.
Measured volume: 759724.66 ft³
